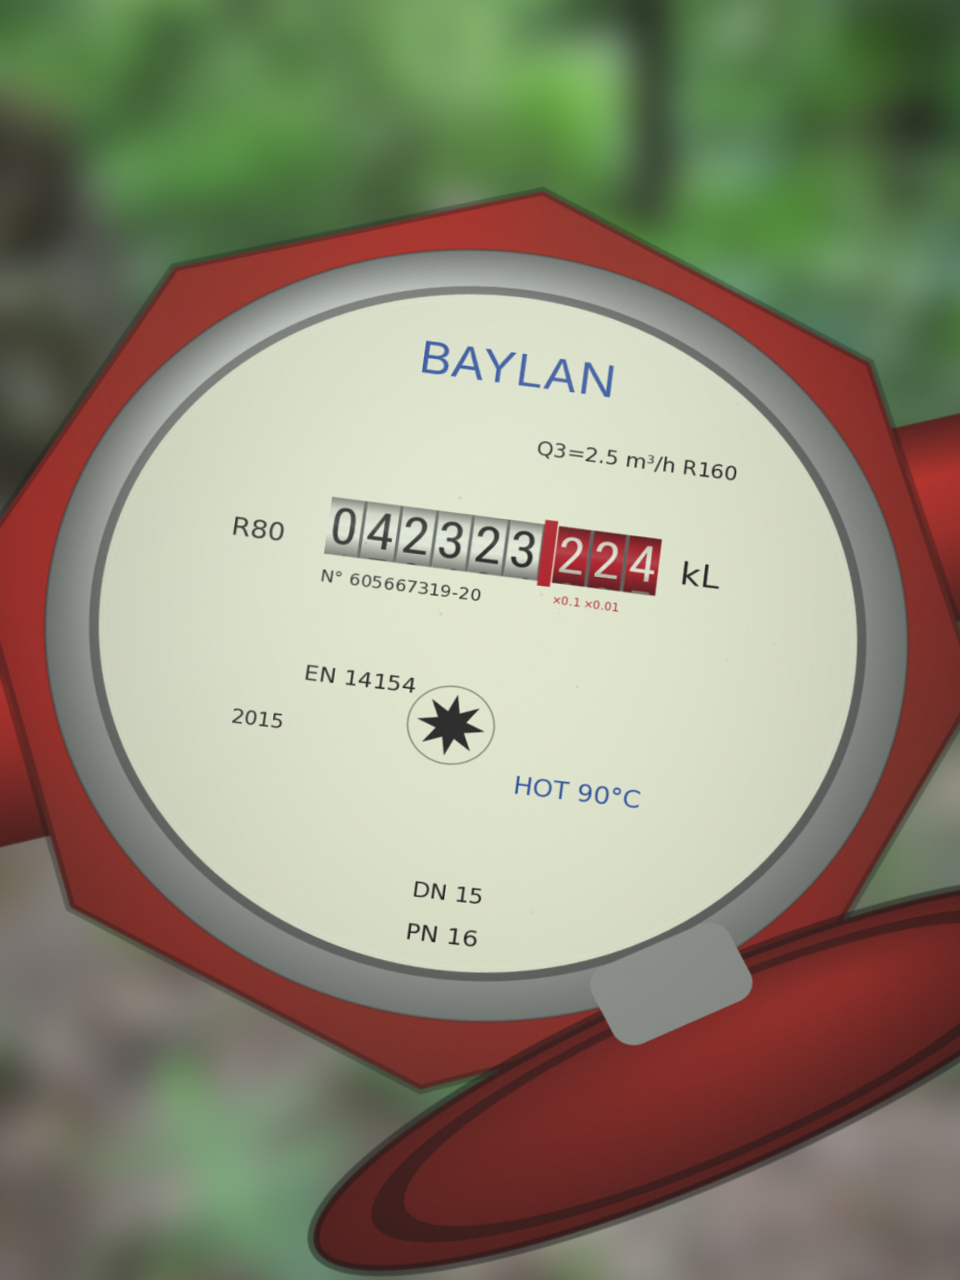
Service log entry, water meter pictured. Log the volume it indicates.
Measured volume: 42323.224 kL
